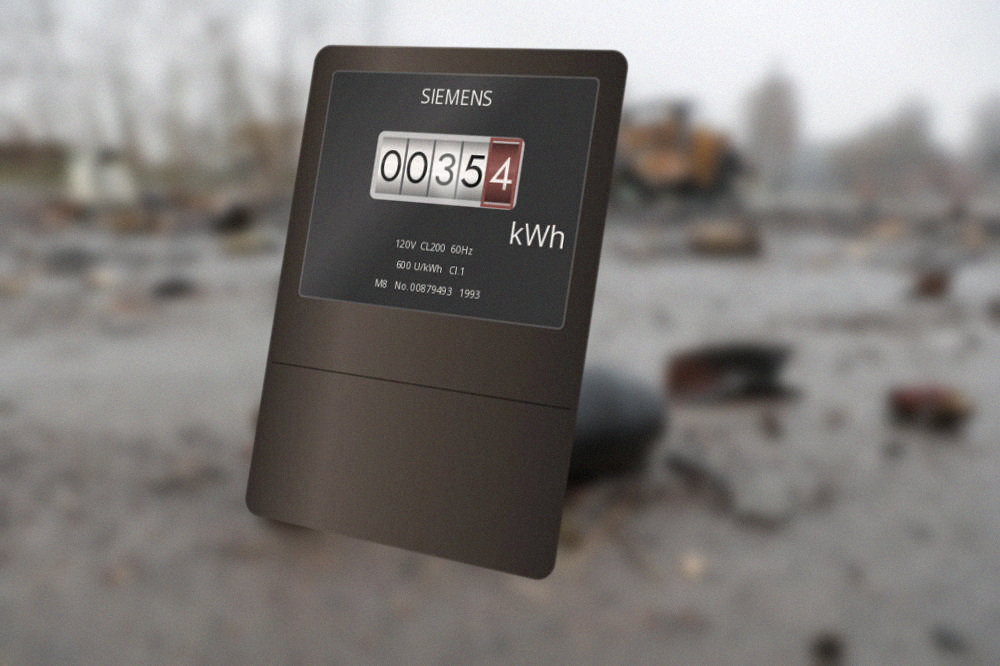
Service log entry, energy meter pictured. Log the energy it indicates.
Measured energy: 35.4 kWh
